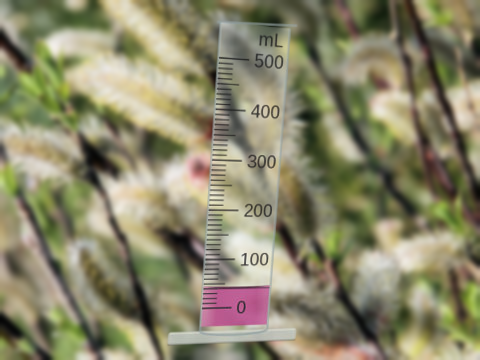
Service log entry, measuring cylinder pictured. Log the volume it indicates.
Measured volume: 40 mL
